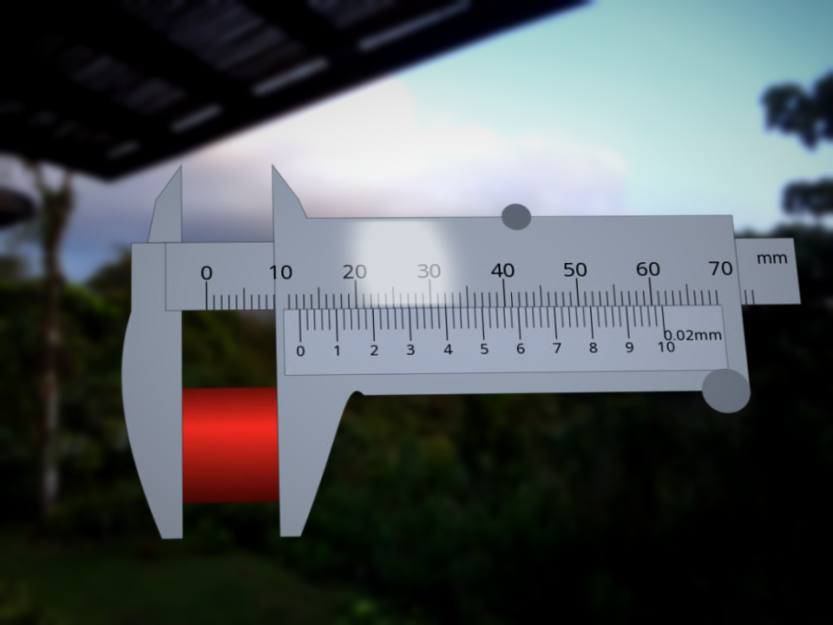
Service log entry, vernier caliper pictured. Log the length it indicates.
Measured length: 12.4 mm
